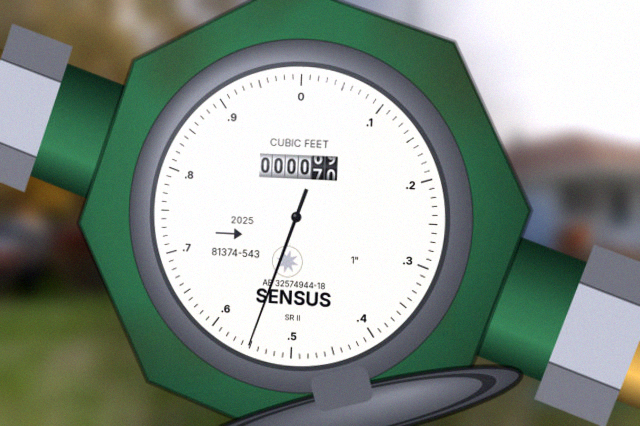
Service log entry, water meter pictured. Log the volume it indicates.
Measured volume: 69.55 ft³
